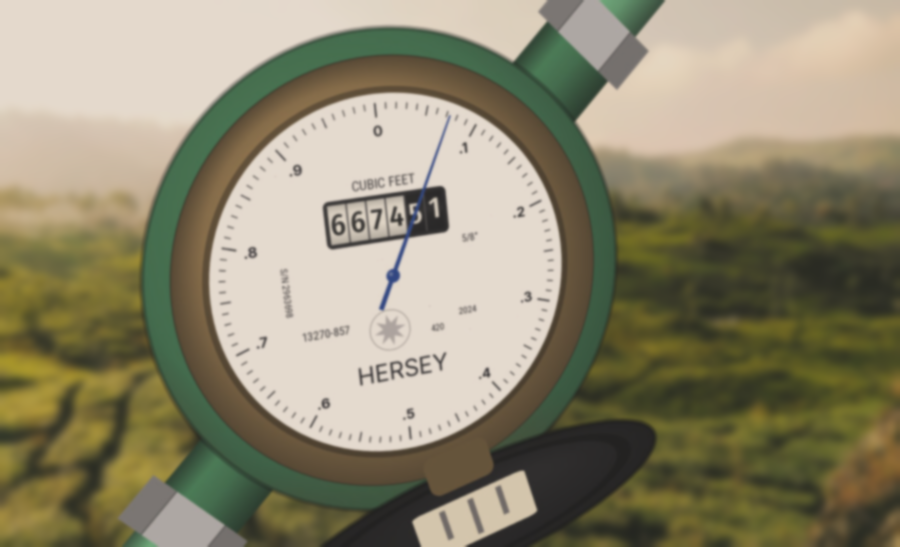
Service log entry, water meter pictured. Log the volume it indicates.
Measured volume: 667451.07 ft³
